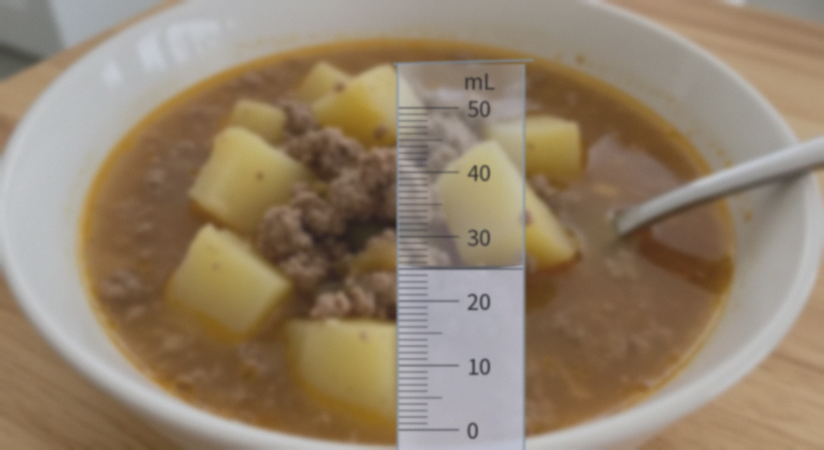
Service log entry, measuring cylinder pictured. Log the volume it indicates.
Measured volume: 25 mL
